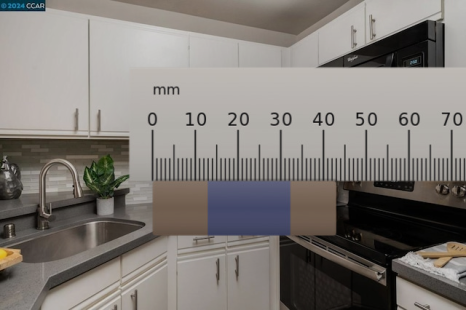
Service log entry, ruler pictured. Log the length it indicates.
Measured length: 43 mm
